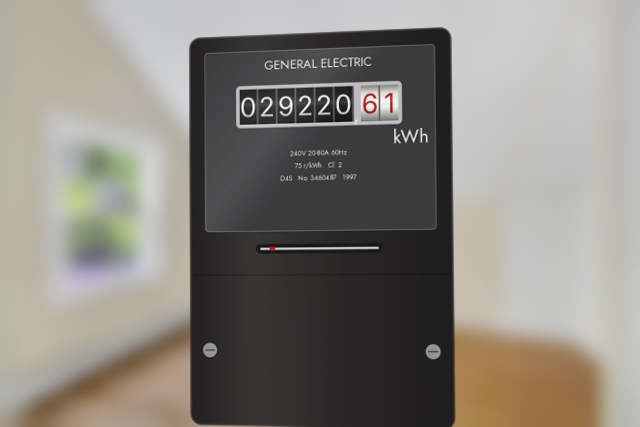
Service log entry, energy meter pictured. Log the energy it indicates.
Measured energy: 29220.61 kWh
